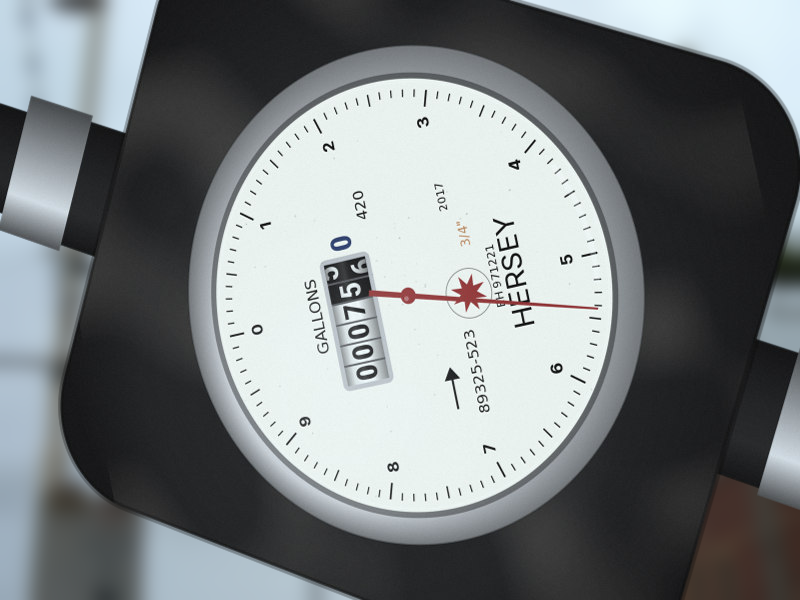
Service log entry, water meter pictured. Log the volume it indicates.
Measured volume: 7555.4 gal
